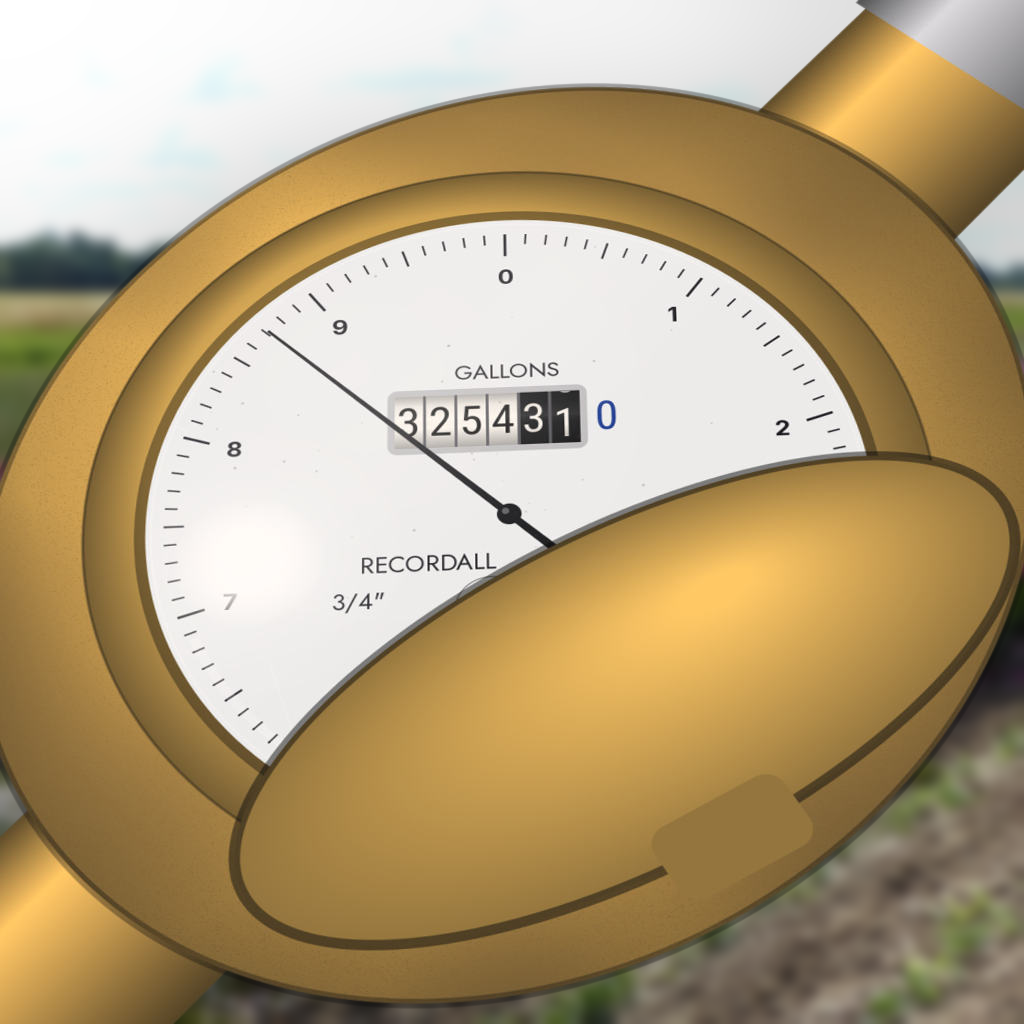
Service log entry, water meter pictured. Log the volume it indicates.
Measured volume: 3254308.7 gal
